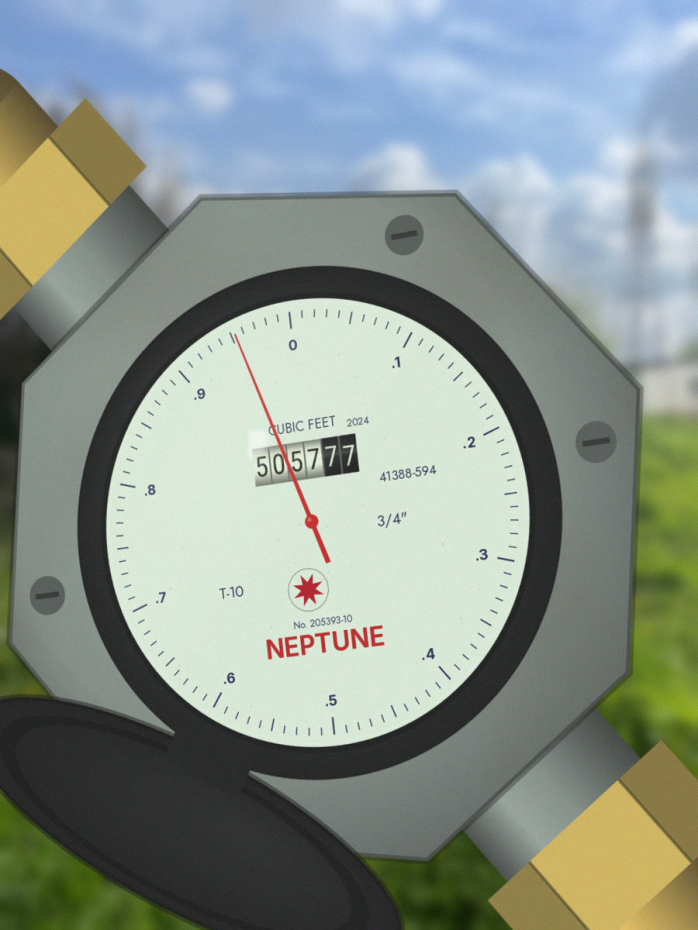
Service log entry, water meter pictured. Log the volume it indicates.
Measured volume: 505776.95 ft³
